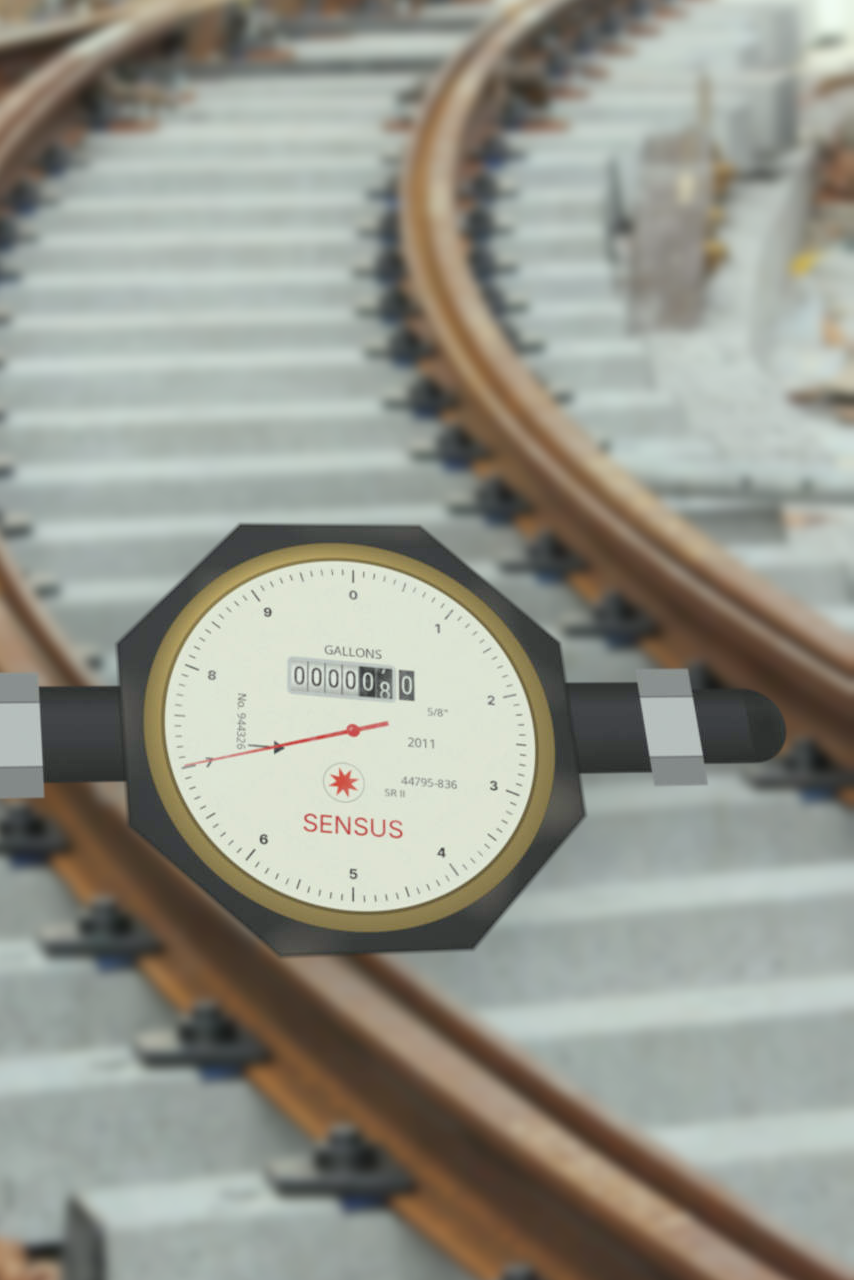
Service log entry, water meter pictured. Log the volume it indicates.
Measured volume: 77.0 gal
